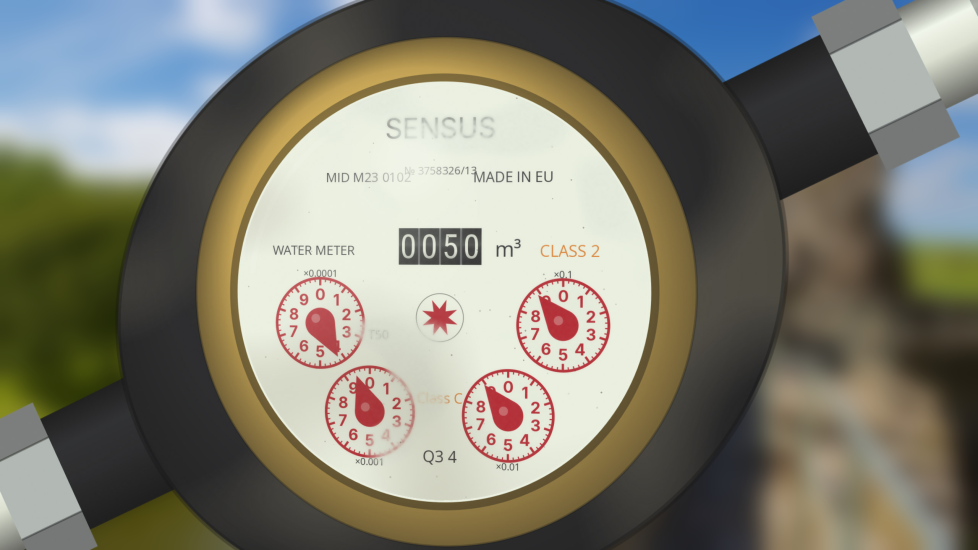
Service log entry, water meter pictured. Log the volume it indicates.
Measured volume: 50.8894 m³
